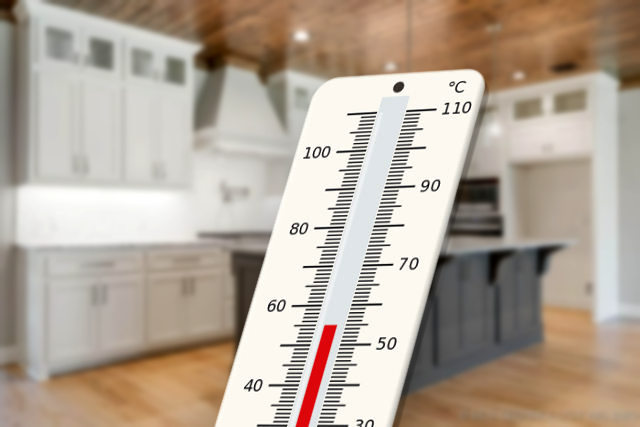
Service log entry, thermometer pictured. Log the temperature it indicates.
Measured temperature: 55 °C
